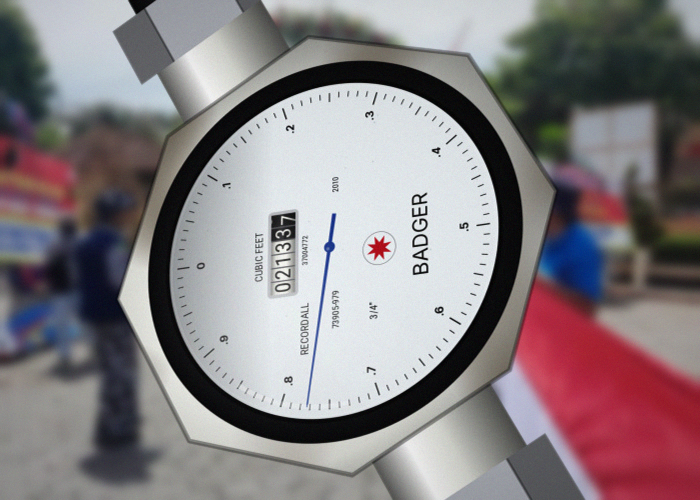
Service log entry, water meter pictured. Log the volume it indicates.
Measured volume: 21336.77 ft³
